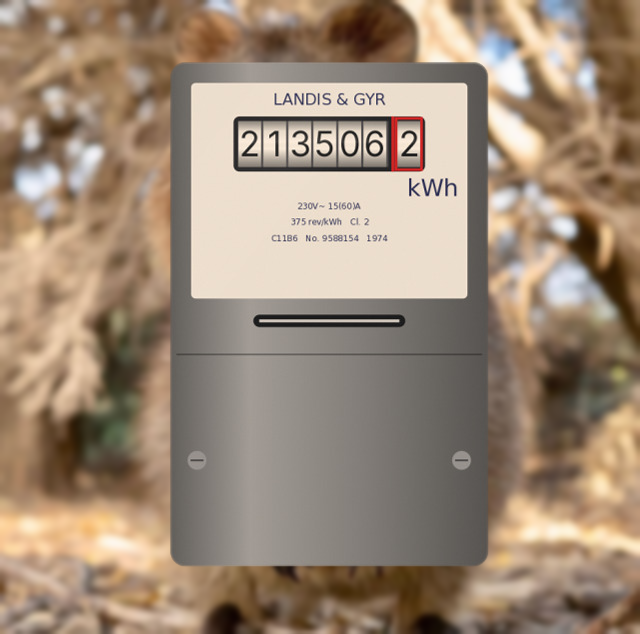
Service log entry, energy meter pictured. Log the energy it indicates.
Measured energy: 213506.2 kWh
